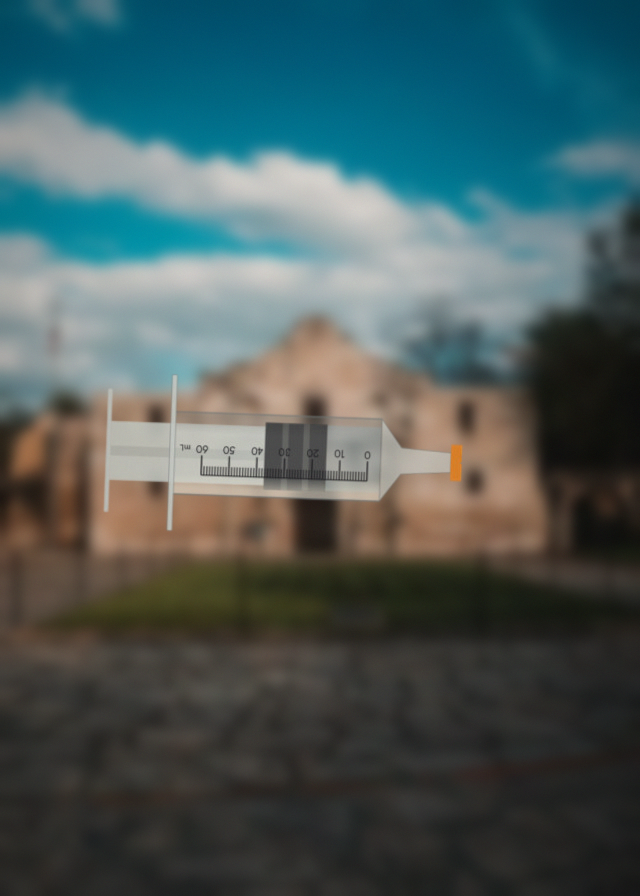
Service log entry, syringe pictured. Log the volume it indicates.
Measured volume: 15 mL
